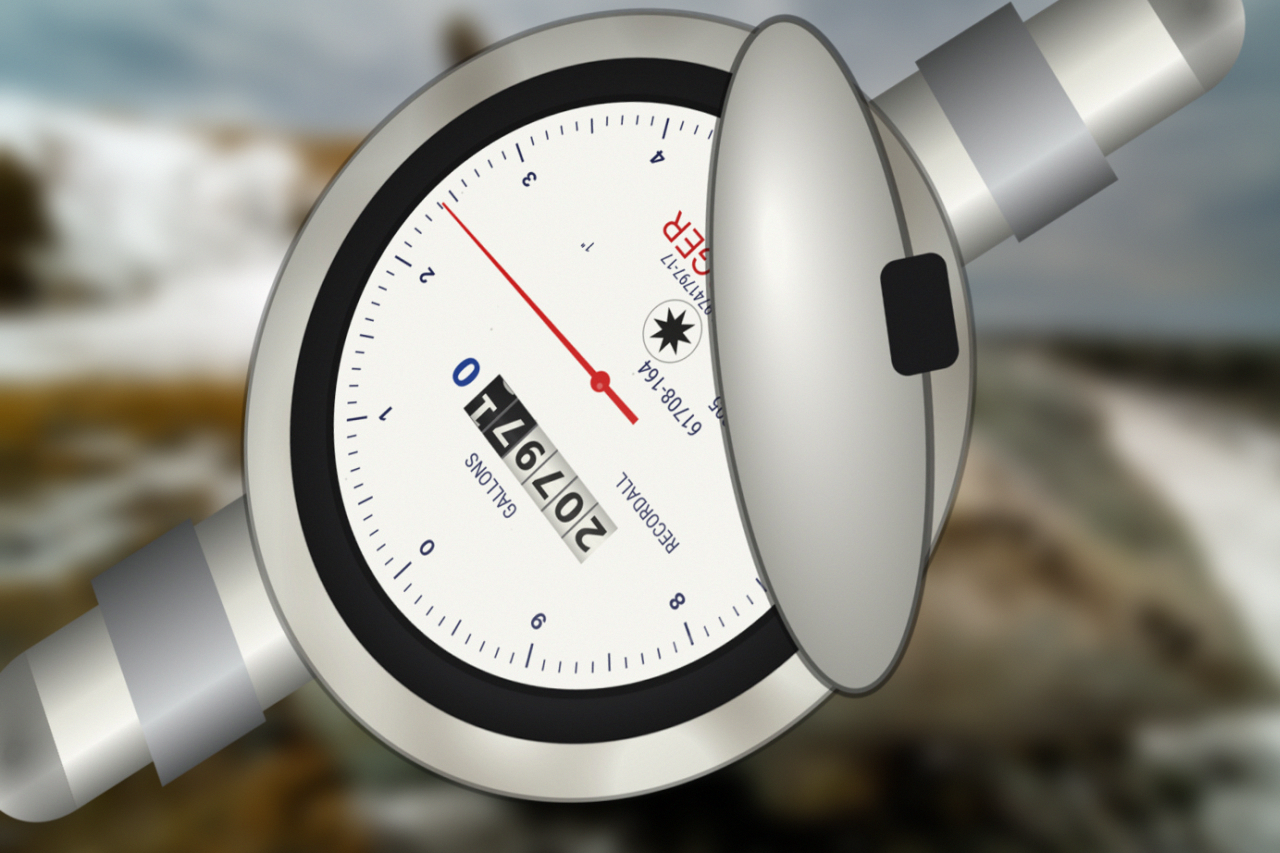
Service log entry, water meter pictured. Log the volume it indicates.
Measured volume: 2079712.4 gal
